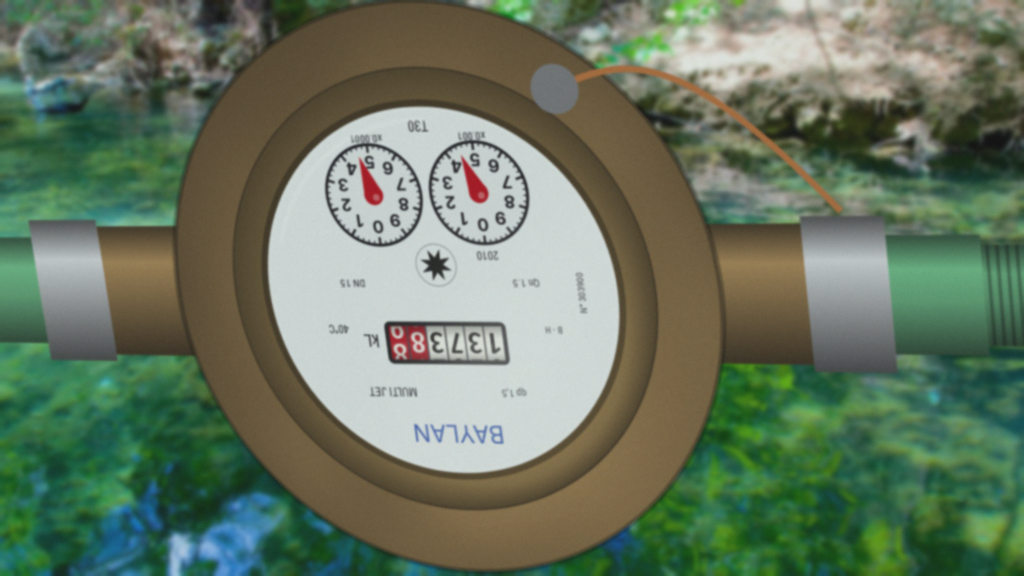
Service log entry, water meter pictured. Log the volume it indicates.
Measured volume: 1373.8844 kL
